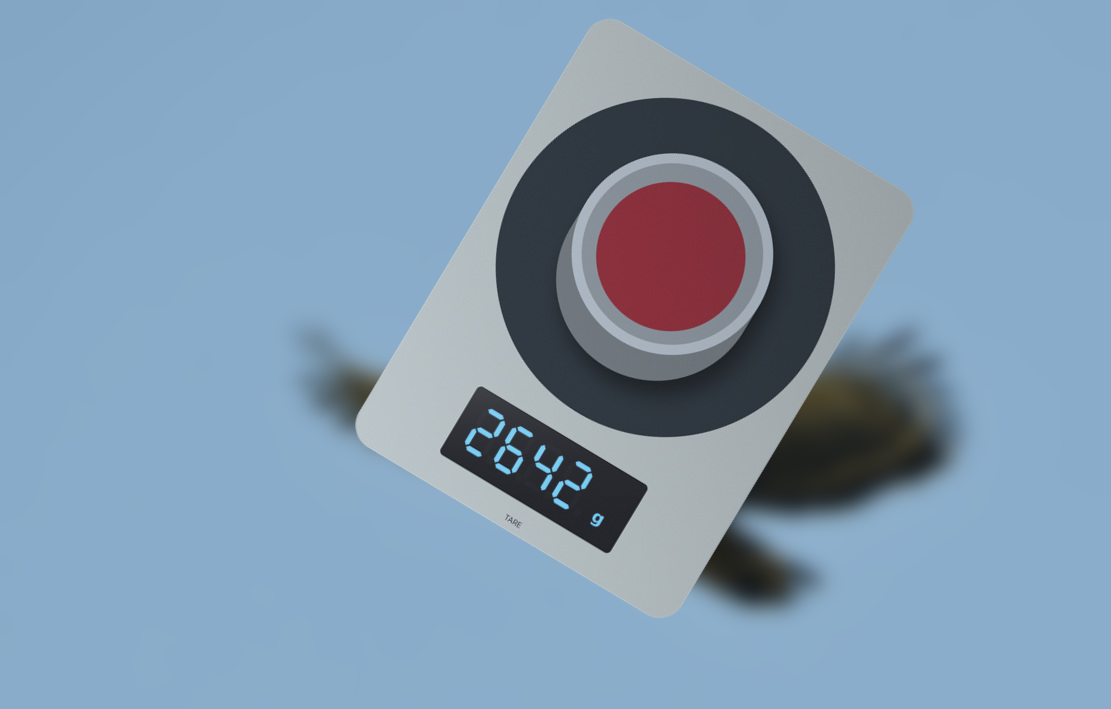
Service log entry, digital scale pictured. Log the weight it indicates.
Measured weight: 2642 g
